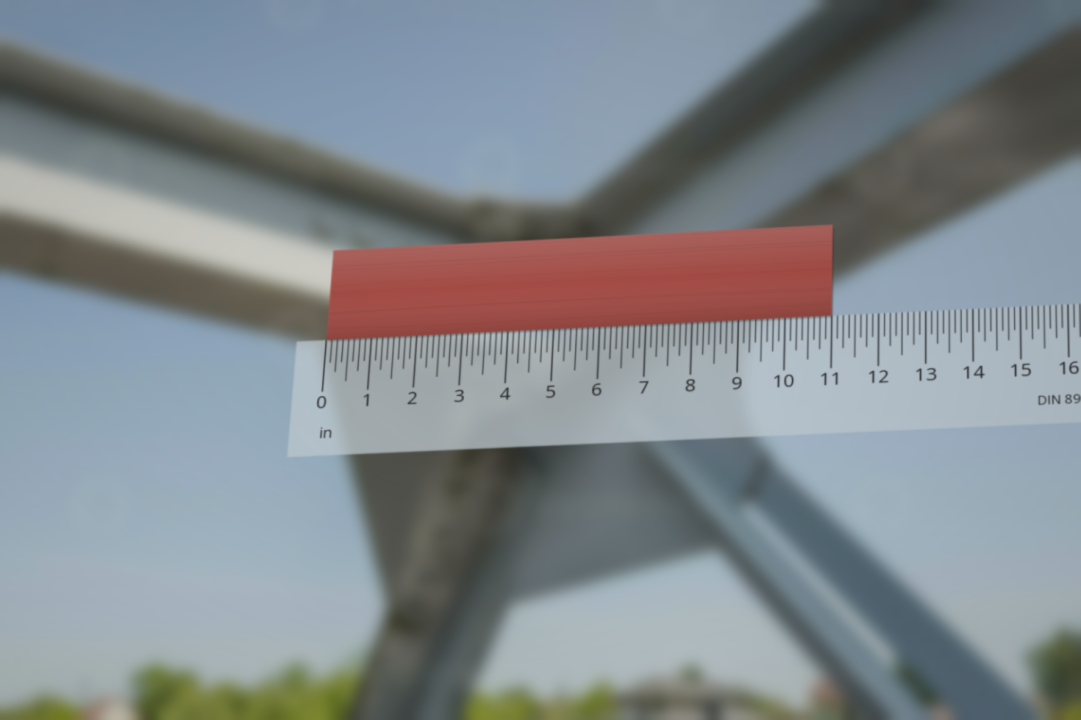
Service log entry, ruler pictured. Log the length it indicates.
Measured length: 11 in
